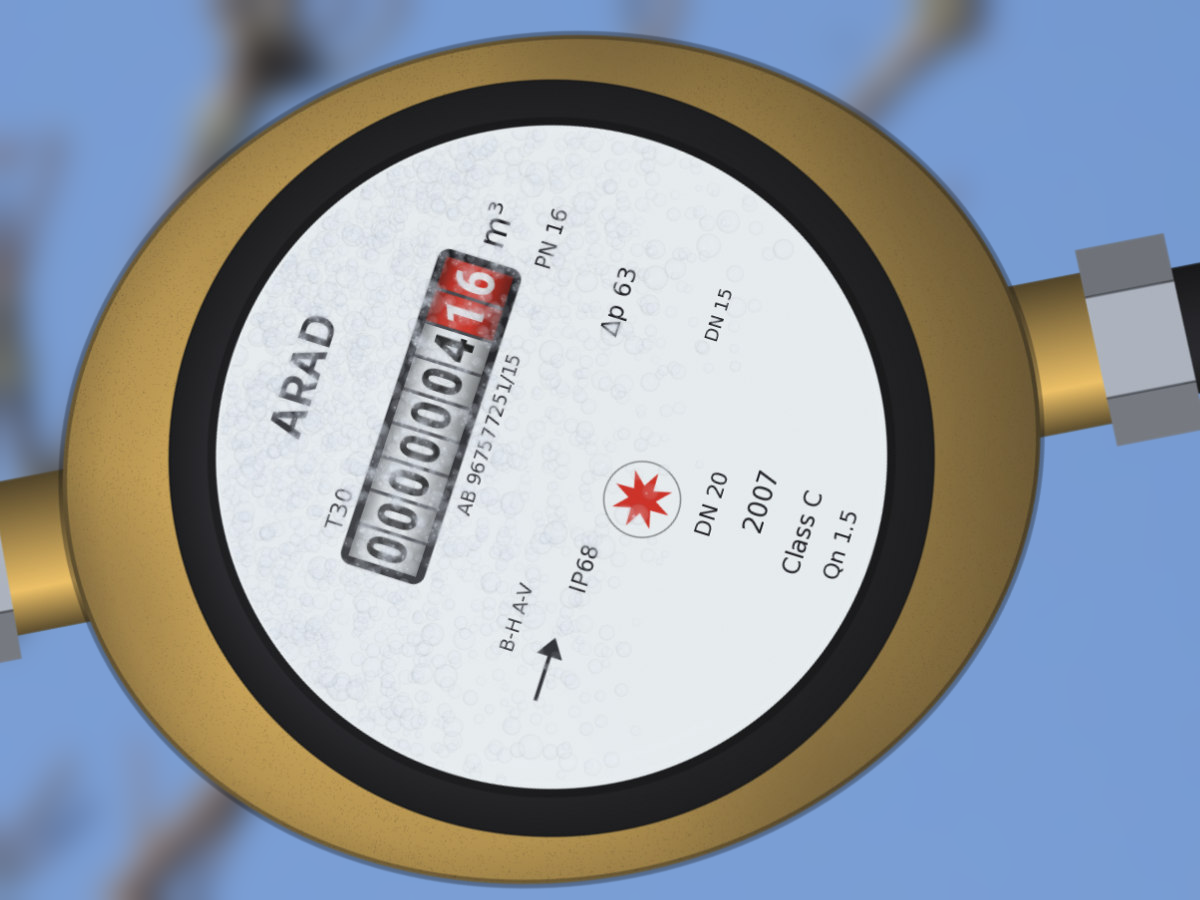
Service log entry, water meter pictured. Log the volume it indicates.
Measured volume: 4.16 m³
